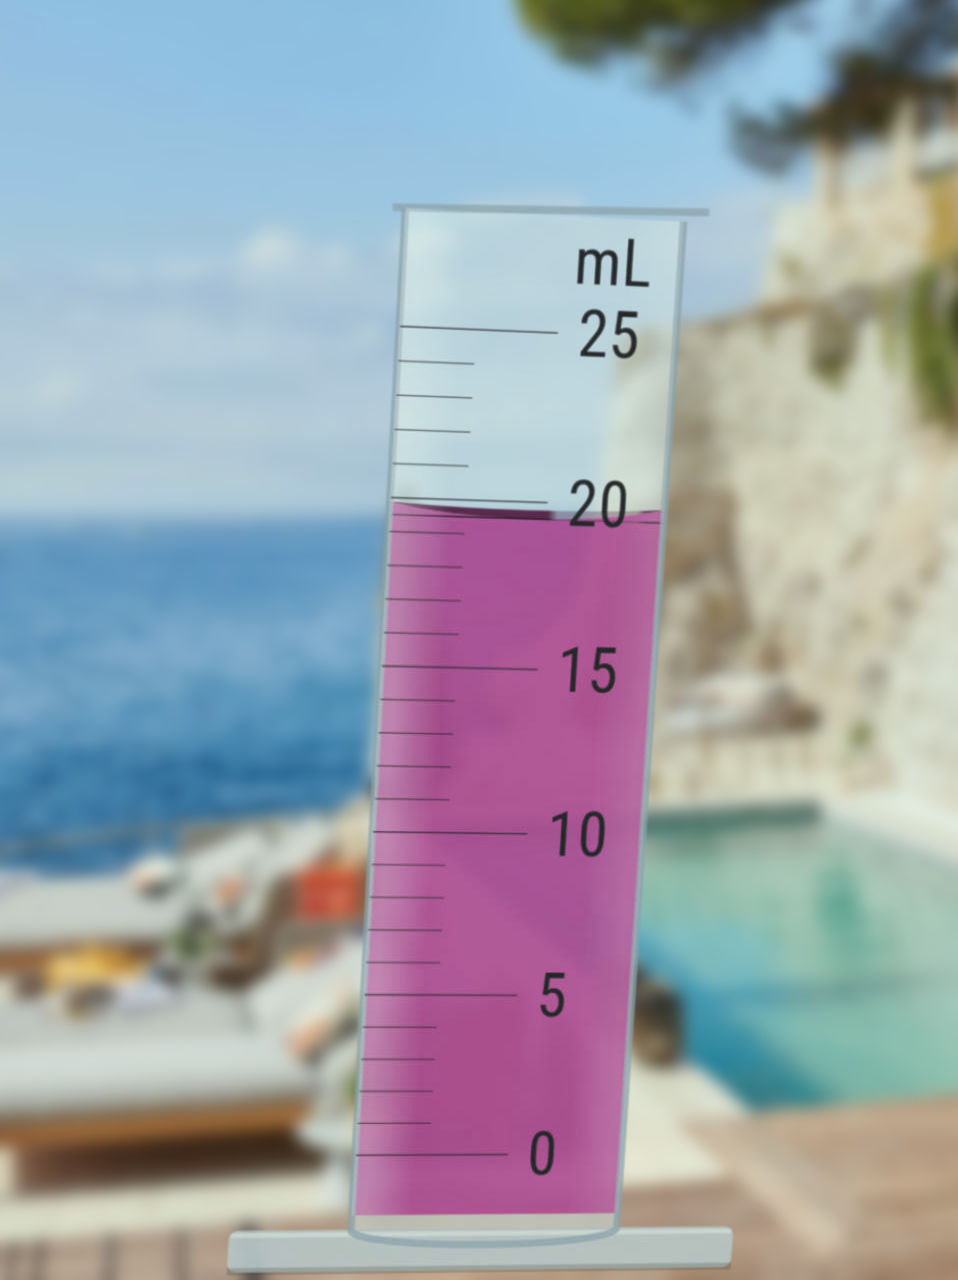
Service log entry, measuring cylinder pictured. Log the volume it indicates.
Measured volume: 19.5 mL
